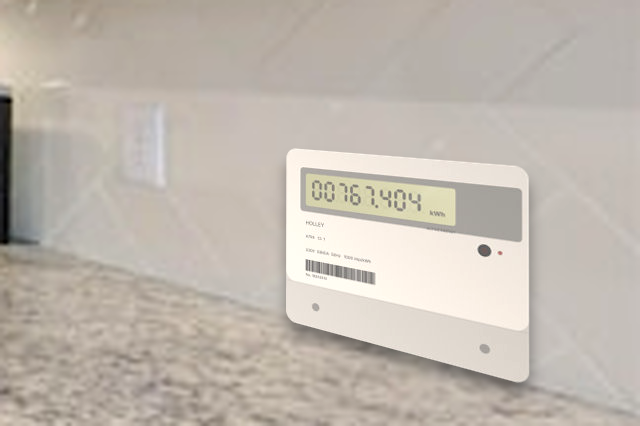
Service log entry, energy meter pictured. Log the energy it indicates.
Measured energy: 767.404 kWh
